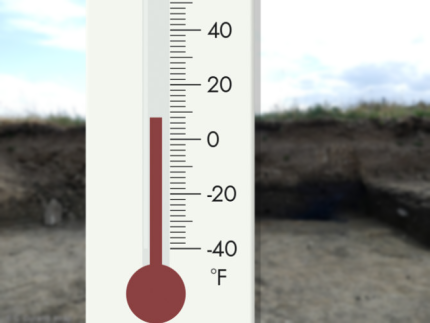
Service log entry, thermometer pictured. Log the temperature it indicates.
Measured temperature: 8 °F
